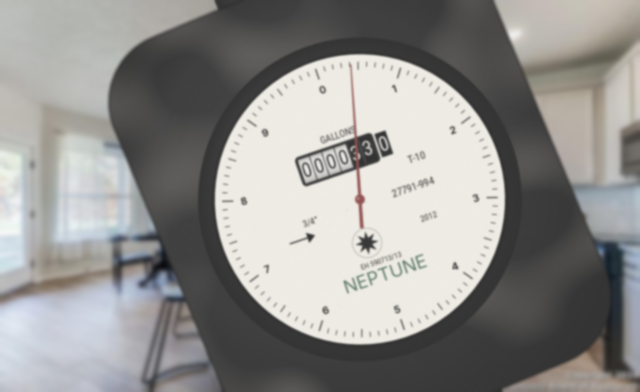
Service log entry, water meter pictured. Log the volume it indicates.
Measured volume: 330.4 gal
